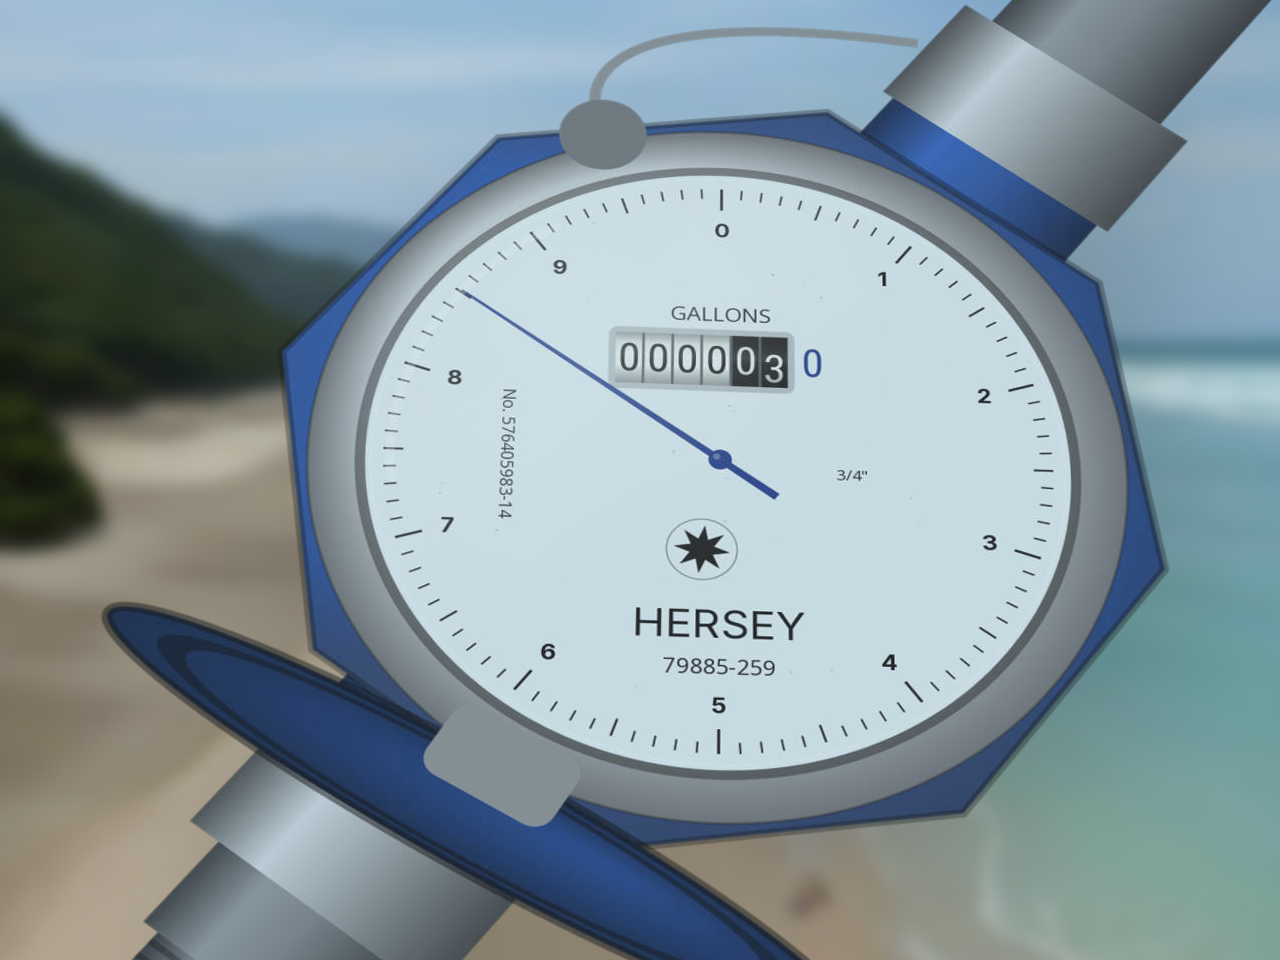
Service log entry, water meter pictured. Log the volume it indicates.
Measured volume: 28.5 gal
